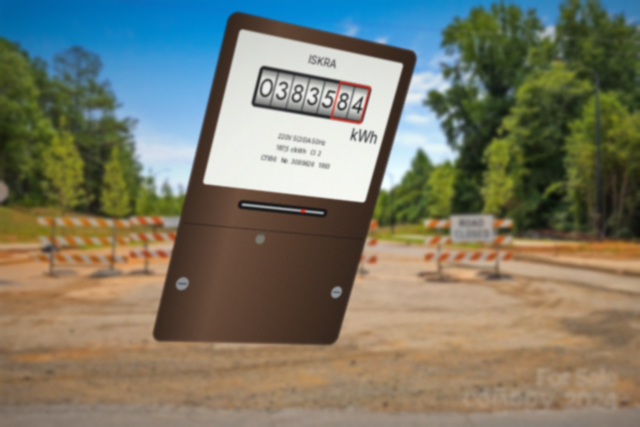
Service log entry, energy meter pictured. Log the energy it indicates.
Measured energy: 3835.84 kWh
